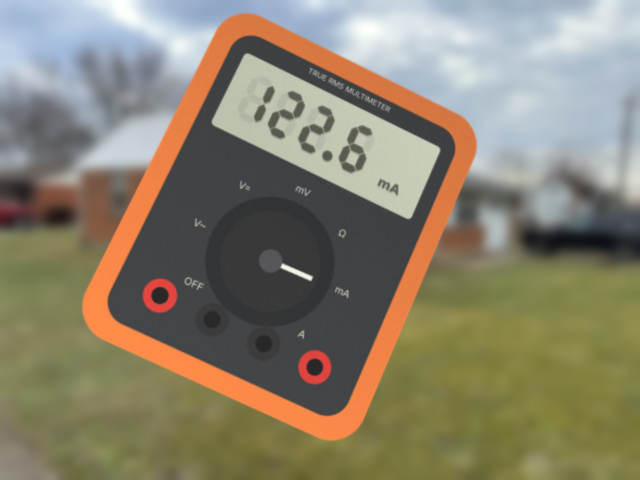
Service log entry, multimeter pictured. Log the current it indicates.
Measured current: 122.6 mA
